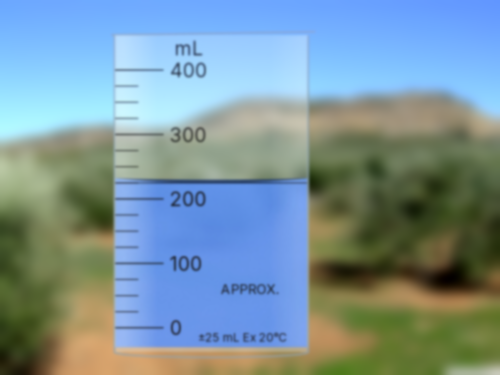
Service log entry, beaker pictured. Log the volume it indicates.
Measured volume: 225 mL
